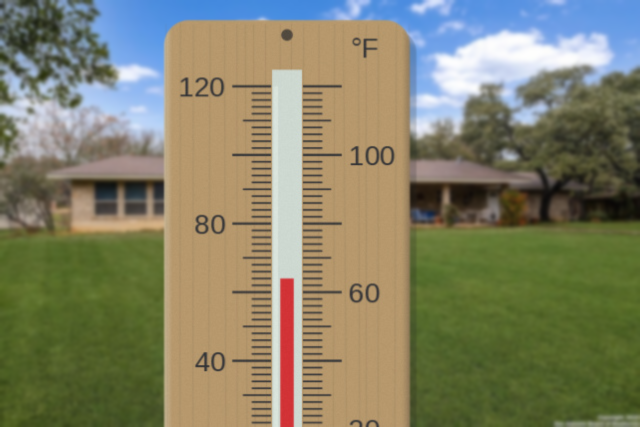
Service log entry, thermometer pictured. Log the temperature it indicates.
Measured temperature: 64 °F
